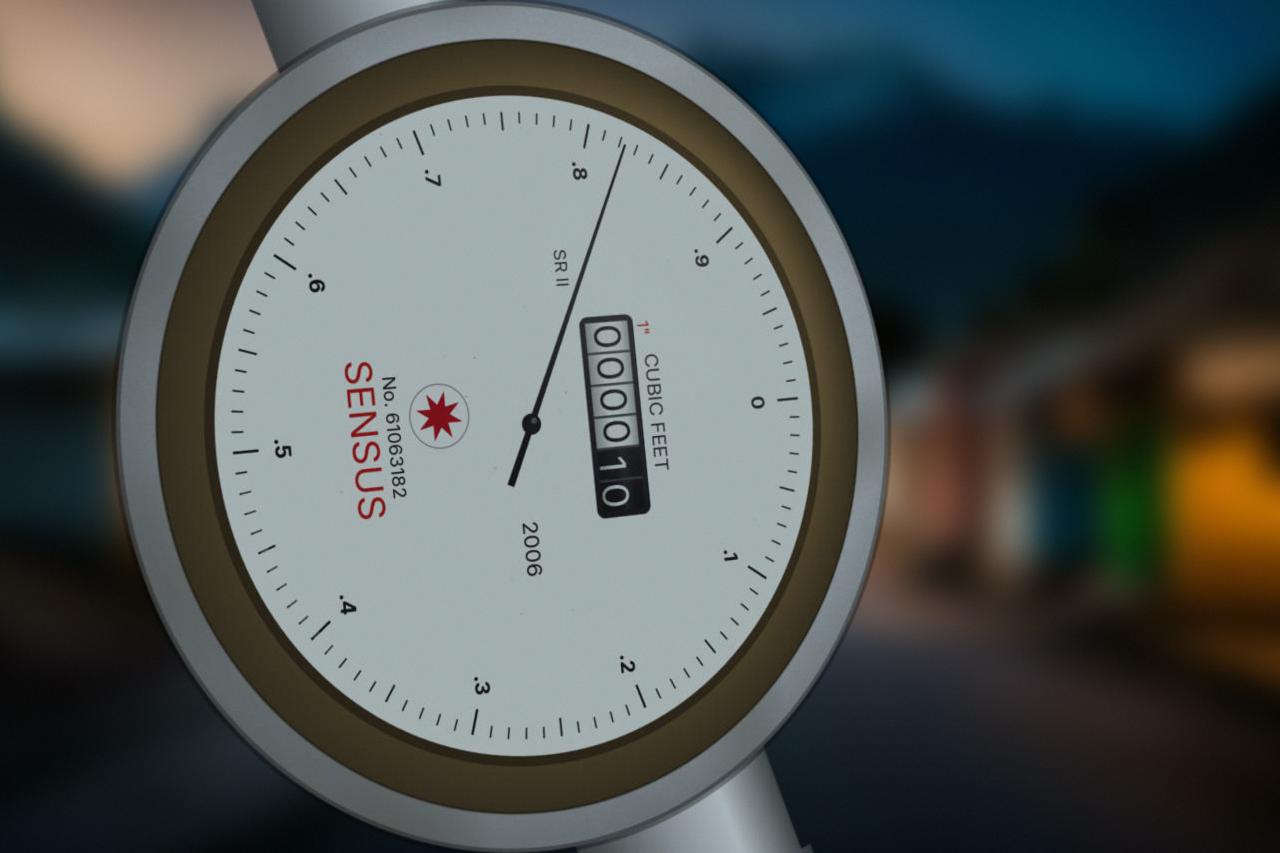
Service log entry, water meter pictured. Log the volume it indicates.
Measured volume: 9.82 ft³
